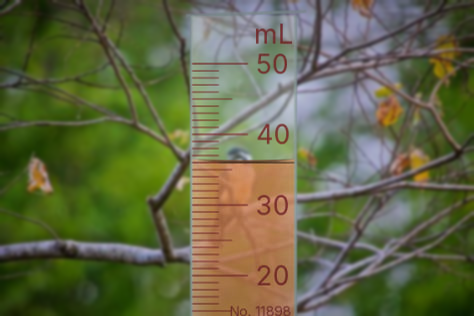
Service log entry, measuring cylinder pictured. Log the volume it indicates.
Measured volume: 36 mL
